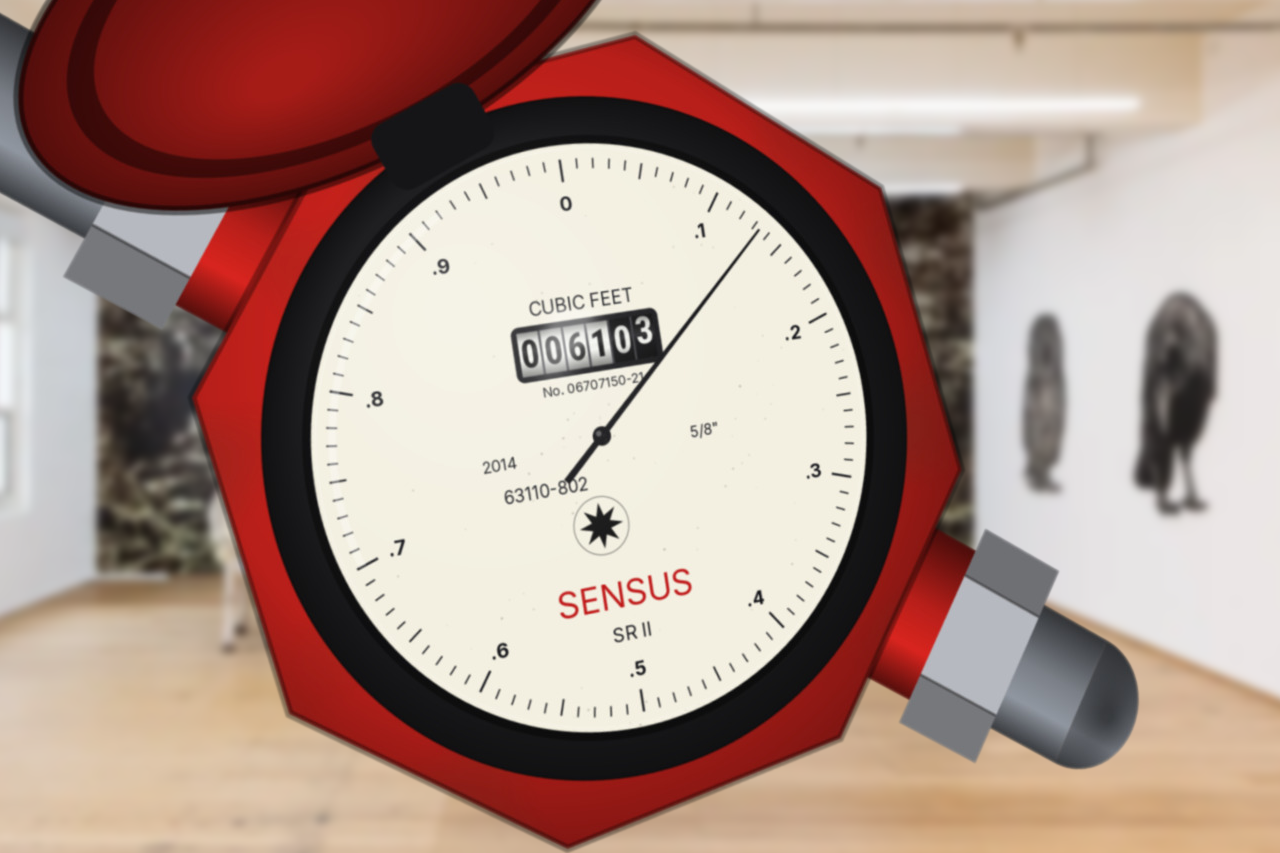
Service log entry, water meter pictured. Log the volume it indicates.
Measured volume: 6103.13 ft³
